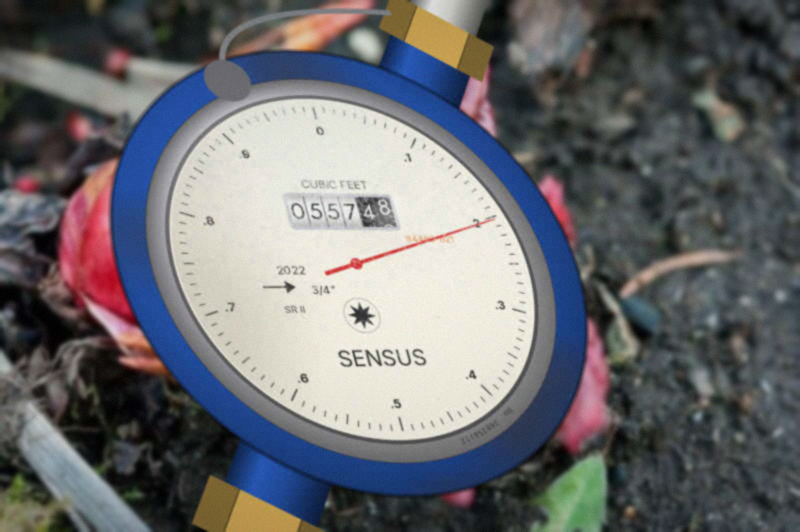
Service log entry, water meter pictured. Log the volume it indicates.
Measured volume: 55748.20 ft³
